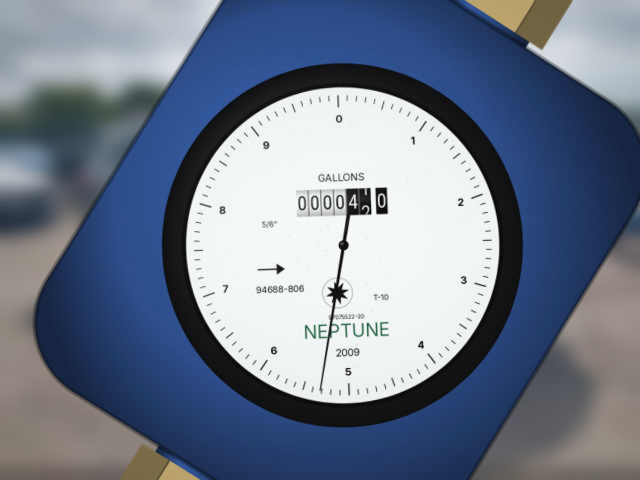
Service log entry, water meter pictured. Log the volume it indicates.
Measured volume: 415.3 gal
